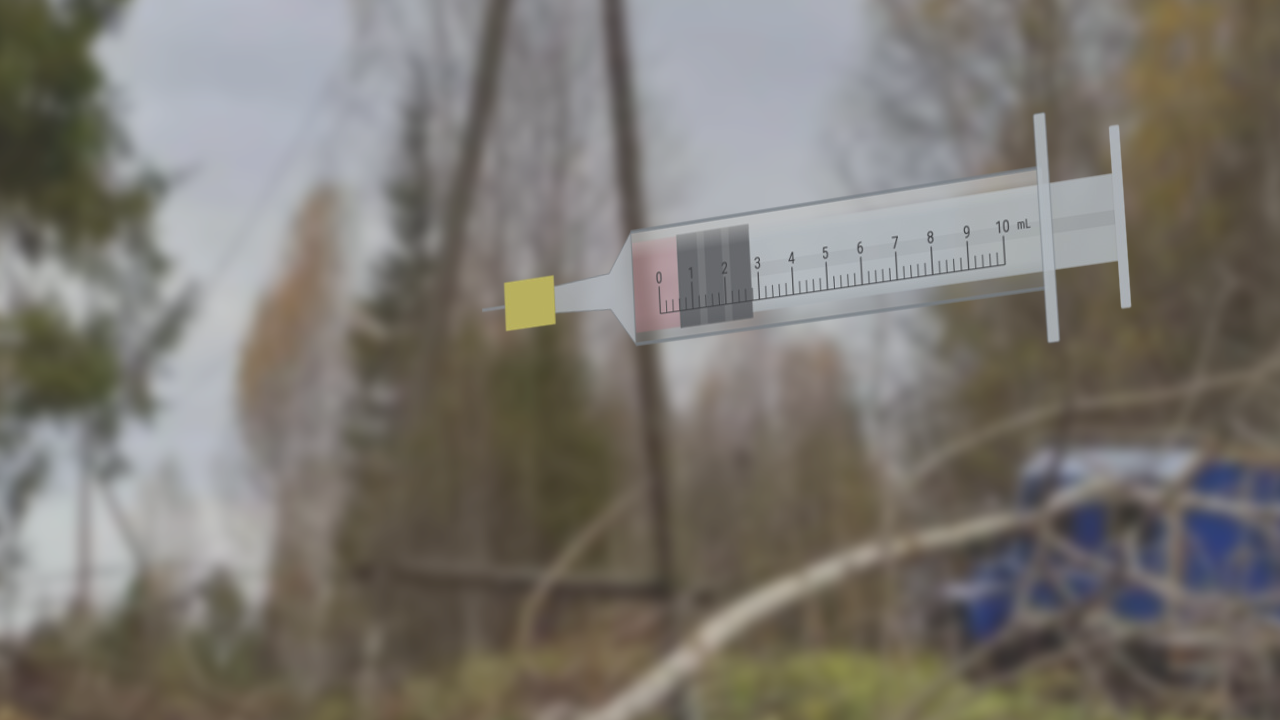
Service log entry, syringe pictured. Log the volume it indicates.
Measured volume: 0.6 mL
